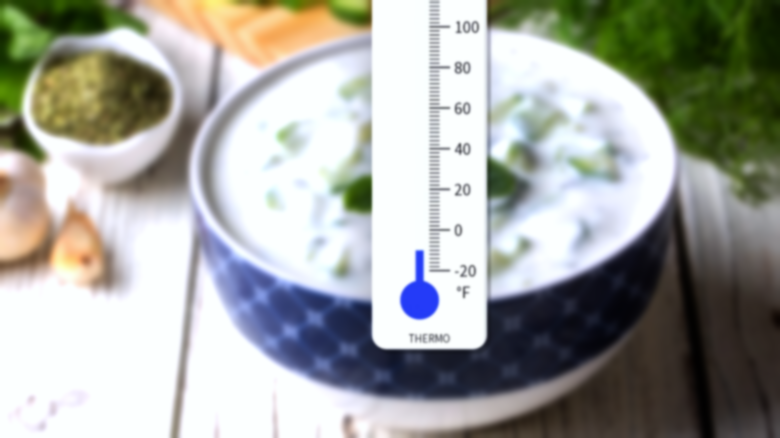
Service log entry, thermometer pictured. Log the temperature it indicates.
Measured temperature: -10 °F
